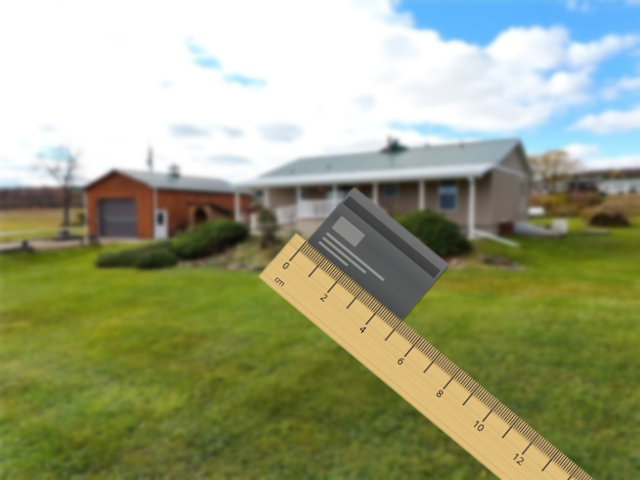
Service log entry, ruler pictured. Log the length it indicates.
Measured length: 5 cm
